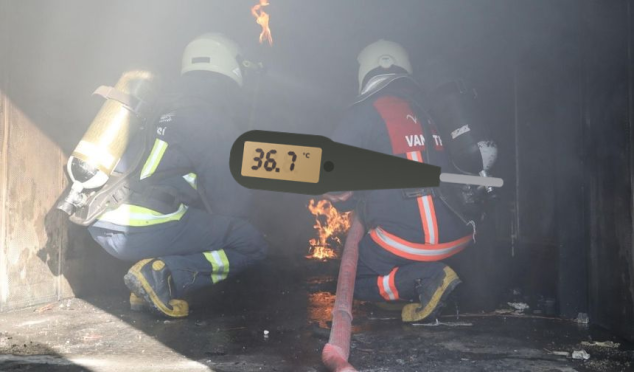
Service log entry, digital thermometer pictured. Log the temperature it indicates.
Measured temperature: 36.7 °C
